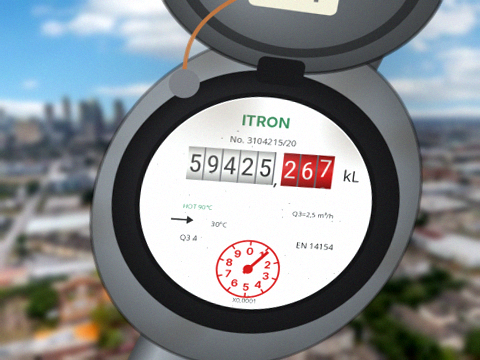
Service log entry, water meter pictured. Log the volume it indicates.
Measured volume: 59425.2671 kL
